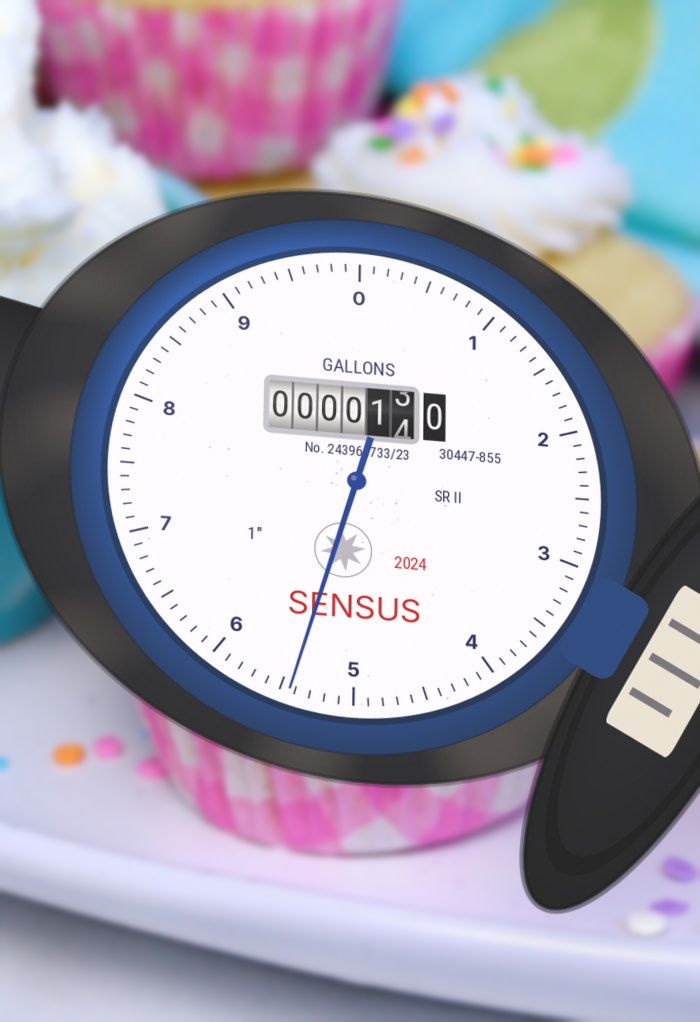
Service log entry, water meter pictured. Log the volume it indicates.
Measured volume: 135.4 gal
